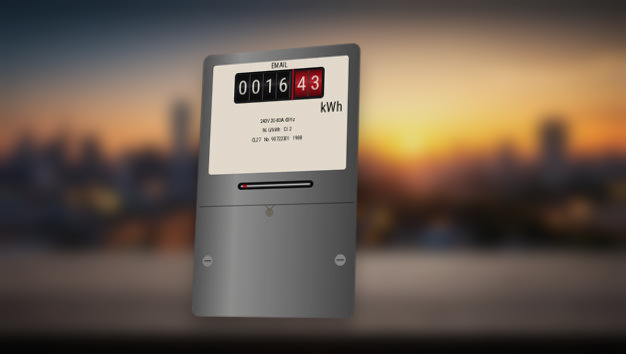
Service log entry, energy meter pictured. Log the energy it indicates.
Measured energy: 16.43 kWh
